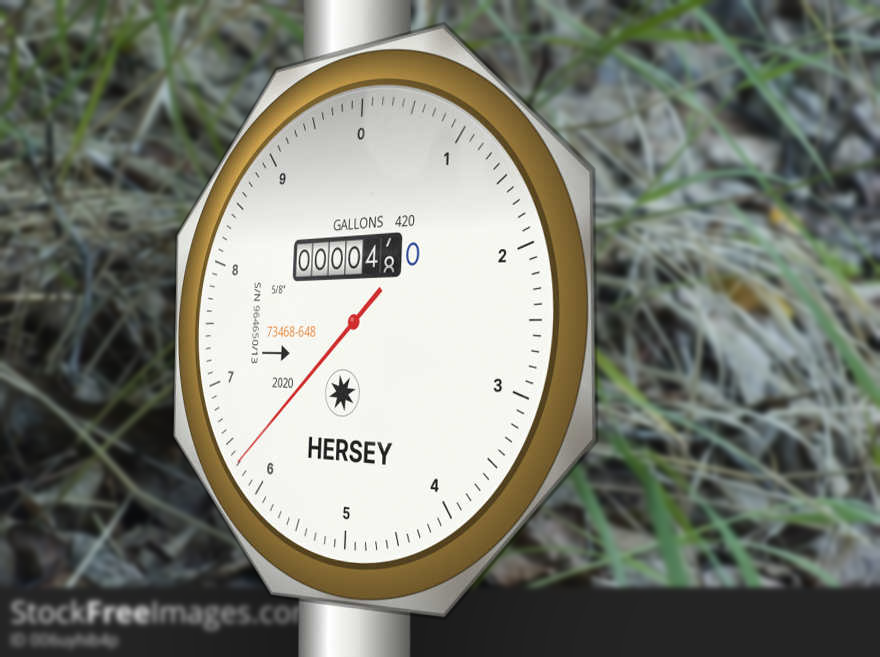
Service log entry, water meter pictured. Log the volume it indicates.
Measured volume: 476.3 gal
